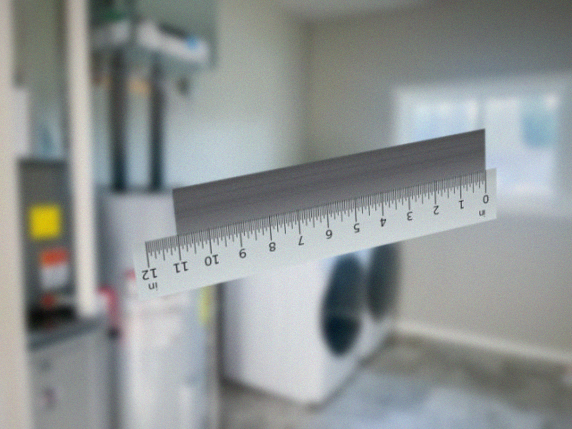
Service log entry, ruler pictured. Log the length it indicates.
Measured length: 11 in
